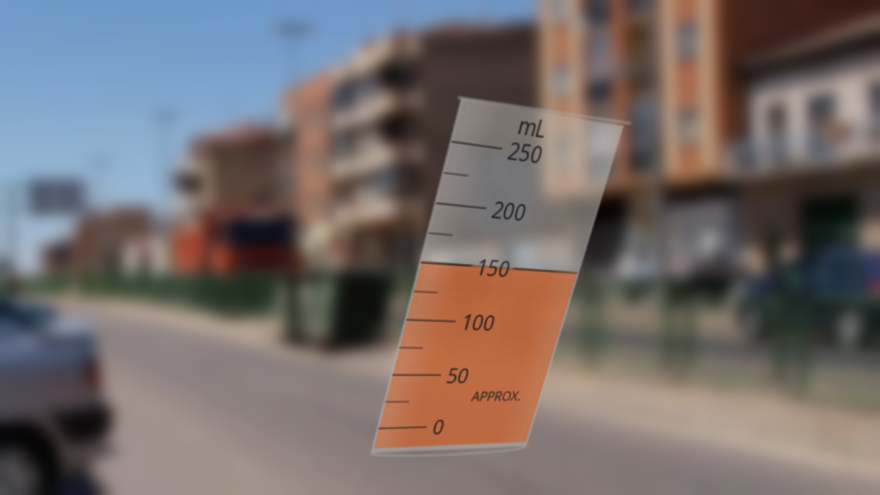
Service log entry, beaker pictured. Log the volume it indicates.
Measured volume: 150 mL
